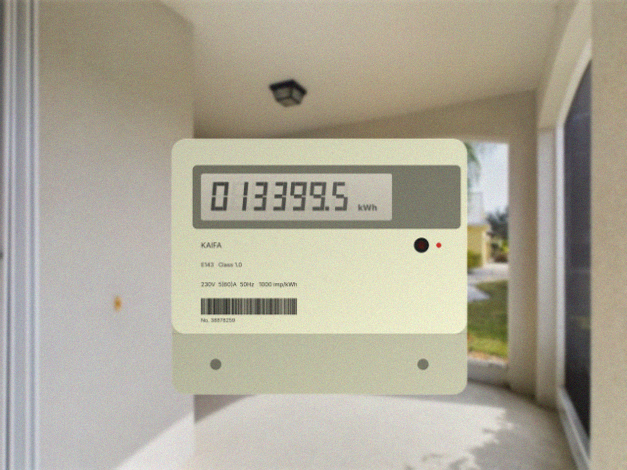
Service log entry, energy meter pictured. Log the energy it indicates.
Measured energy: 13399.5 kWh
